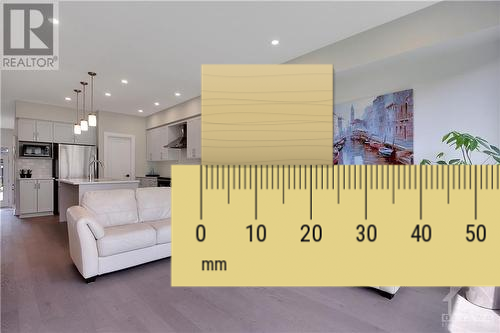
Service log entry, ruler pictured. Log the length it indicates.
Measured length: 24 mm
